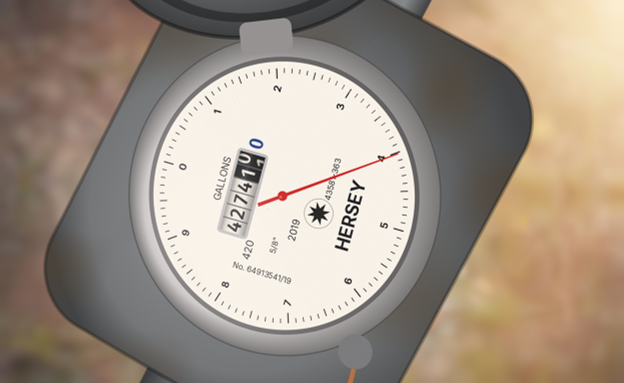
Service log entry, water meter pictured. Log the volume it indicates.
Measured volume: 4274104.0 gal
